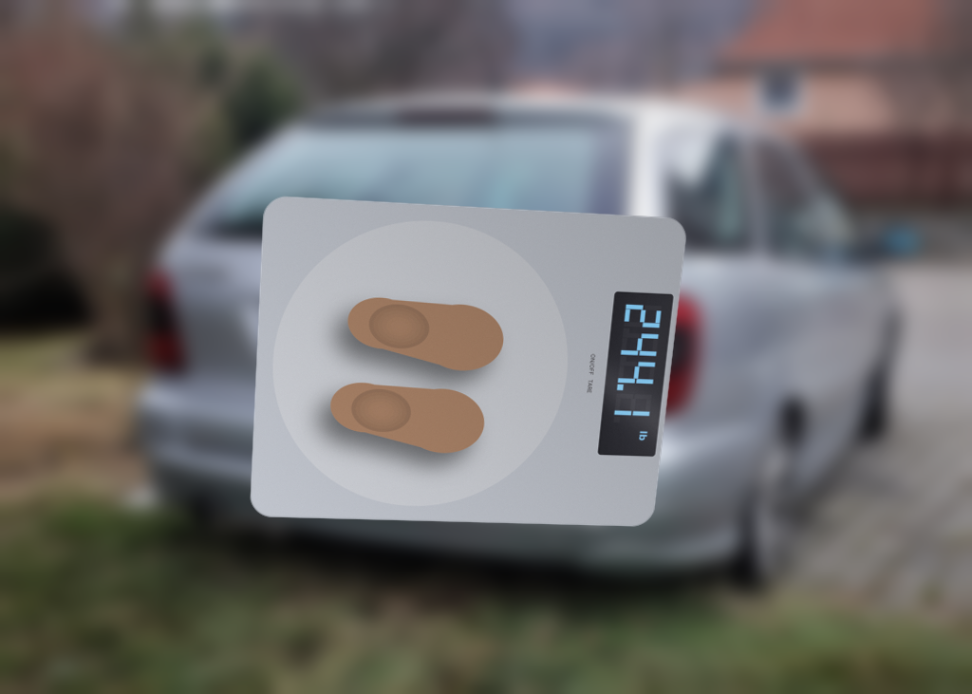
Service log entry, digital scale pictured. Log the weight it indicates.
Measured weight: 244.1 lb
